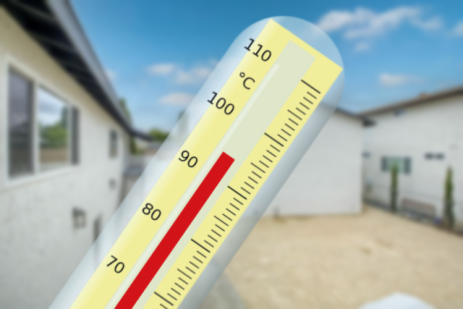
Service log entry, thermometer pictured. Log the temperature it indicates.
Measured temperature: 94 °C
